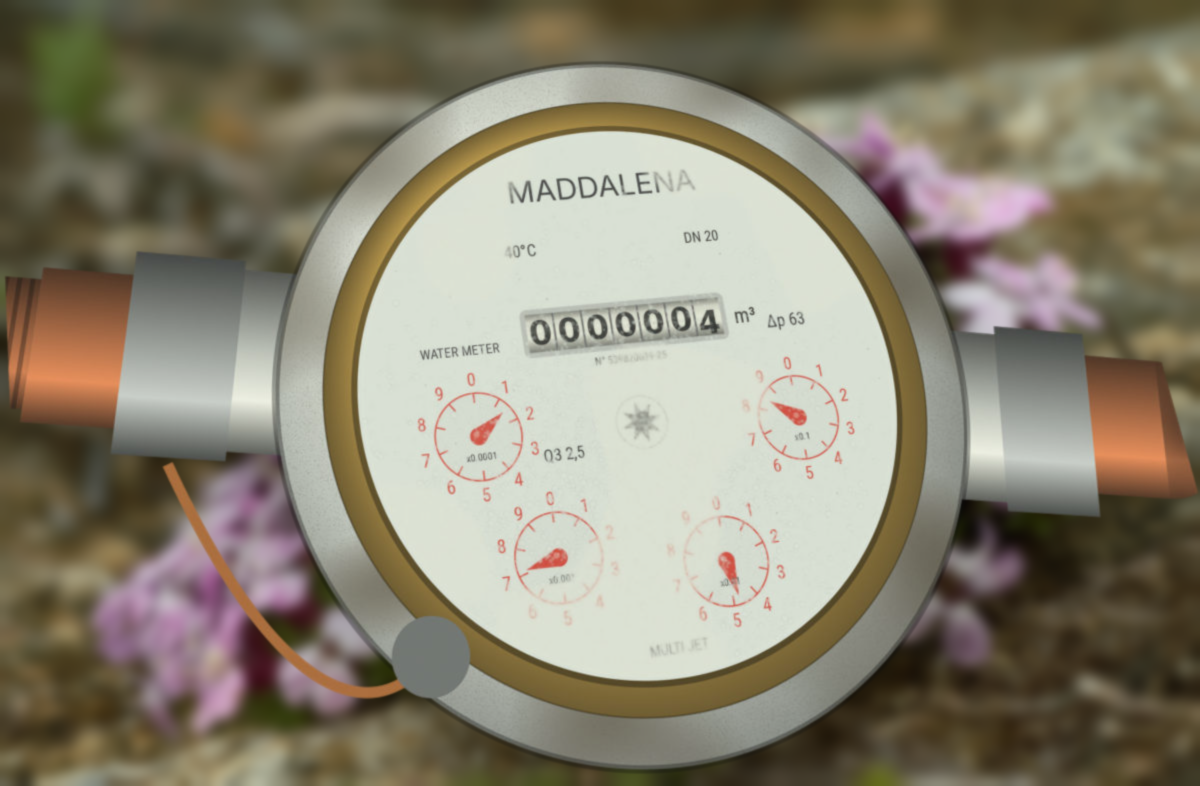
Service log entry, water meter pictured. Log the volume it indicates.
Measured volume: 3.8471 m³
